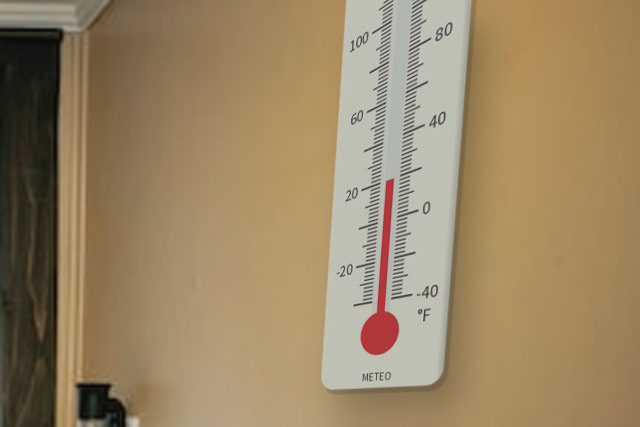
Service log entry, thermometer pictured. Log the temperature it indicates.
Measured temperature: 20 °F
